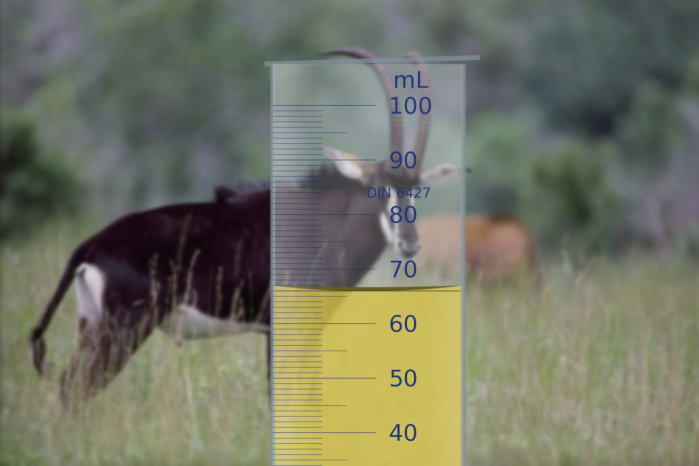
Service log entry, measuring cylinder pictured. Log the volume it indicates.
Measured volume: 66 mL
